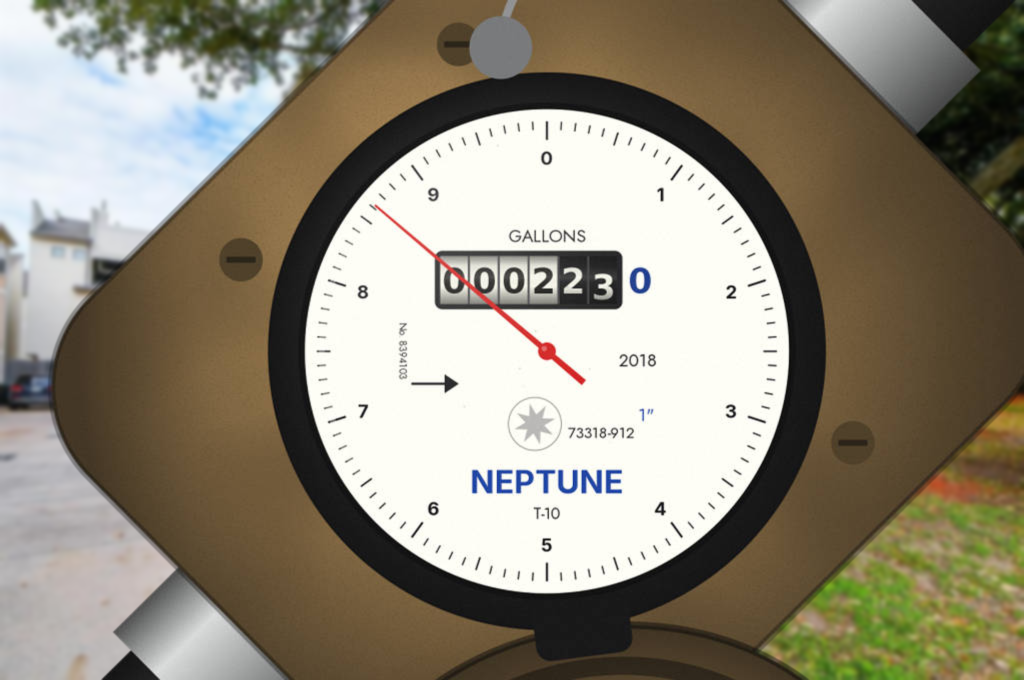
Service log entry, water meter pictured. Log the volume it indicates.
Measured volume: 2228.6 gal
